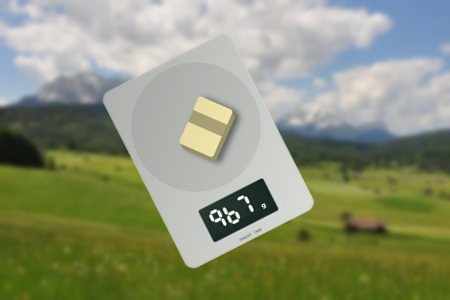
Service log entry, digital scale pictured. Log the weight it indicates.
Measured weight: 967 g
